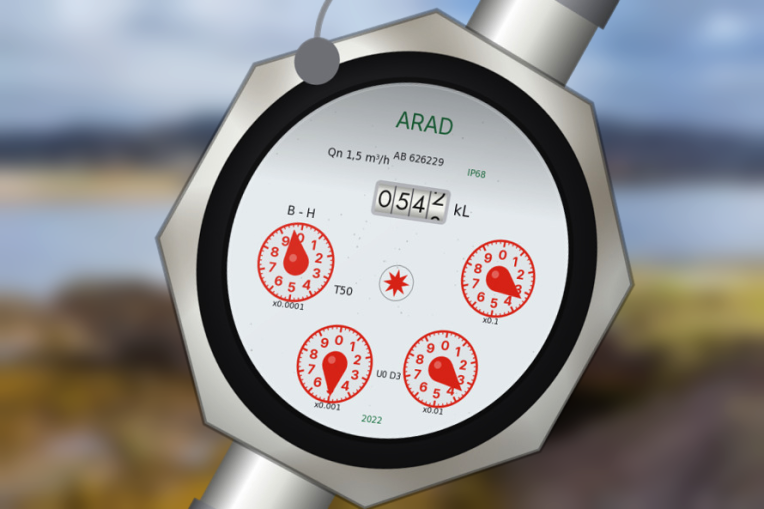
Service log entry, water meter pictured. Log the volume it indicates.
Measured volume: 542.3349 kL
